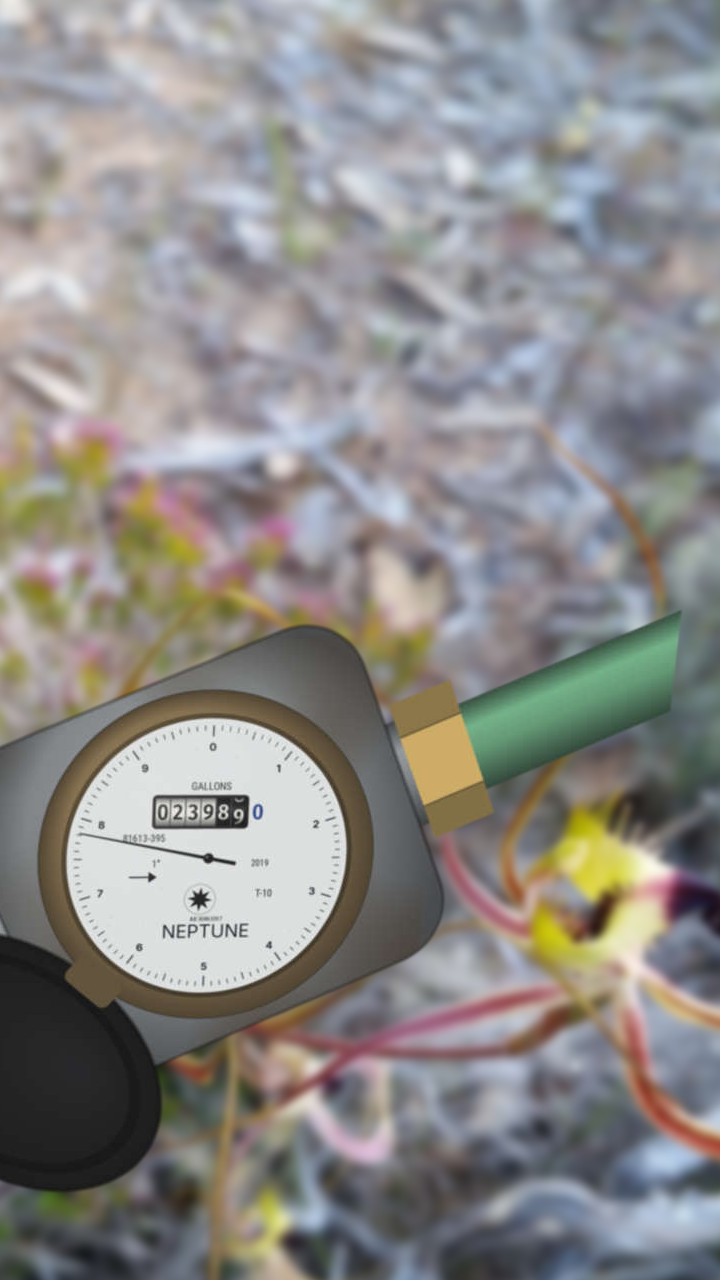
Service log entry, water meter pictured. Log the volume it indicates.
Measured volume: 239887.8 gal
